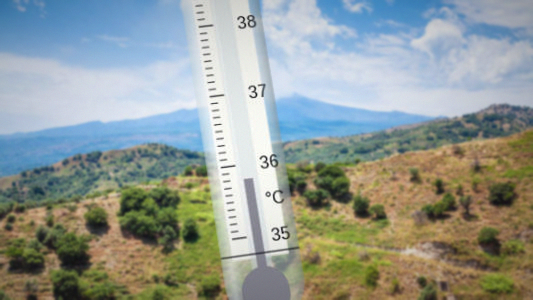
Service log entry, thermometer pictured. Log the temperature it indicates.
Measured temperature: 35.8 °C
